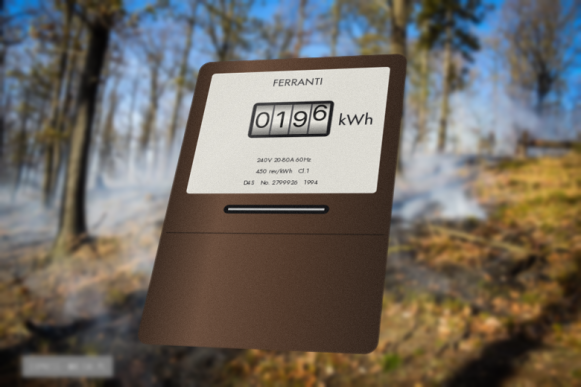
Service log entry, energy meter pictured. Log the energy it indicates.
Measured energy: 196 kWh
